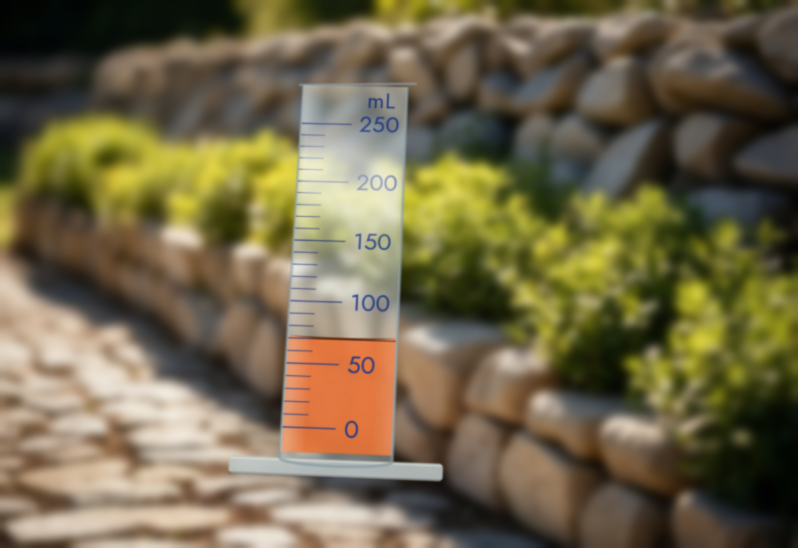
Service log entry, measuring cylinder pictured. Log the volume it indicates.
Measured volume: 70 mL
